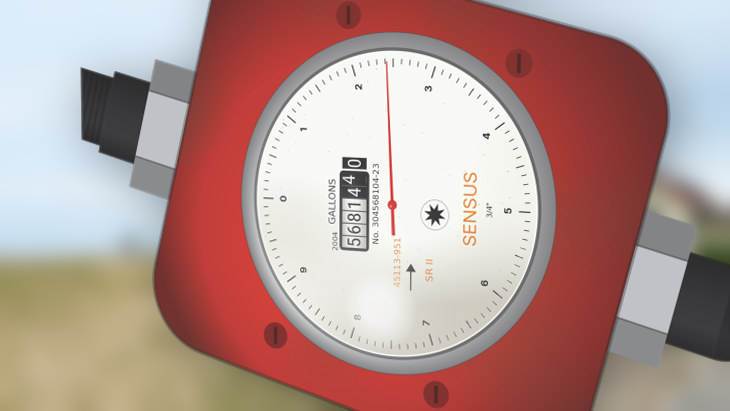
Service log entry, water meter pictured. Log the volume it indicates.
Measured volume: 5681442.4 gal
